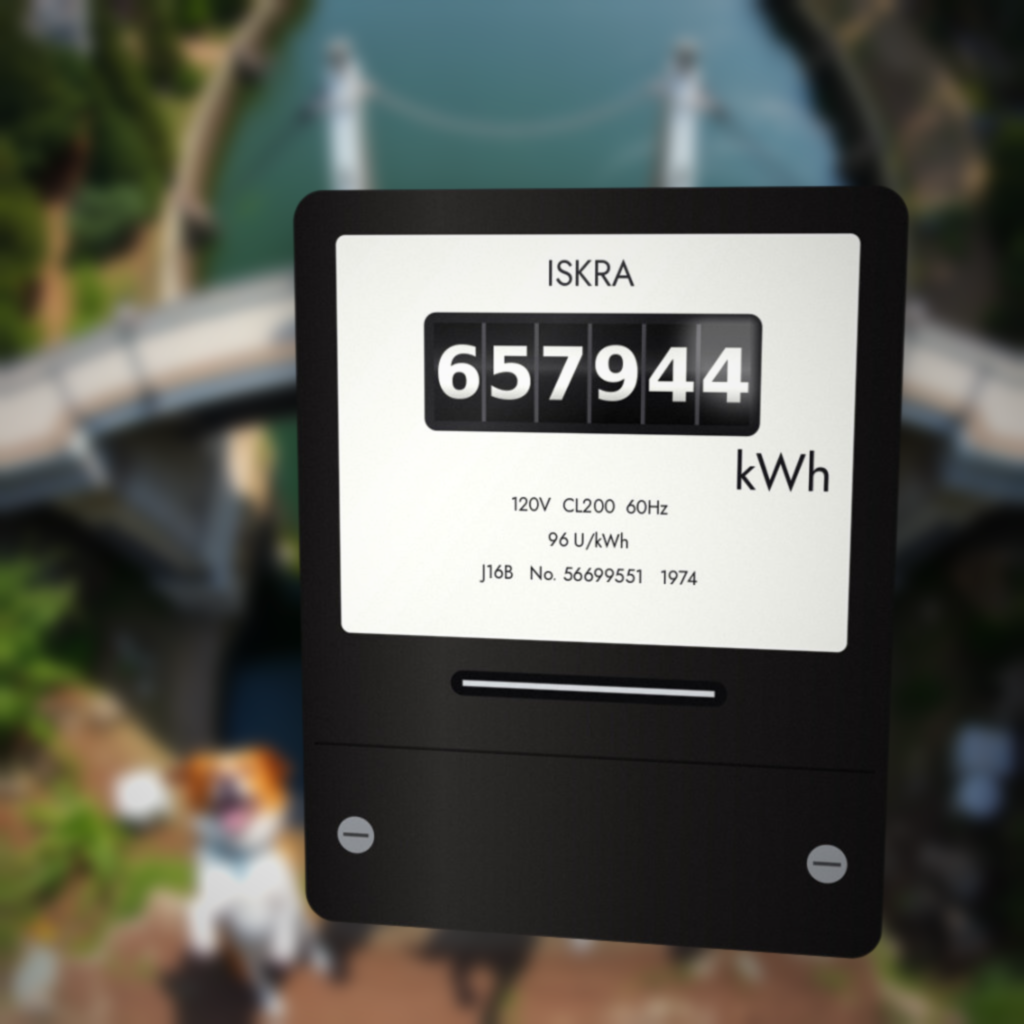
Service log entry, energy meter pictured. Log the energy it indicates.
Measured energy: 657944 kWh
